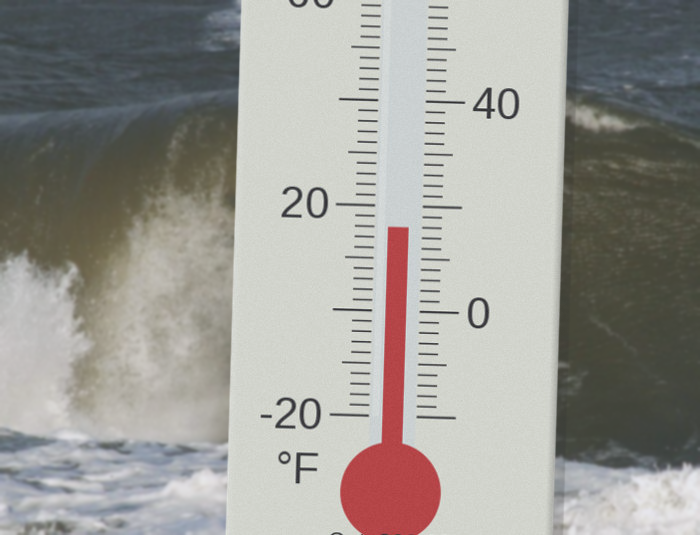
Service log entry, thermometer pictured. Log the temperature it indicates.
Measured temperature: 16 °F
